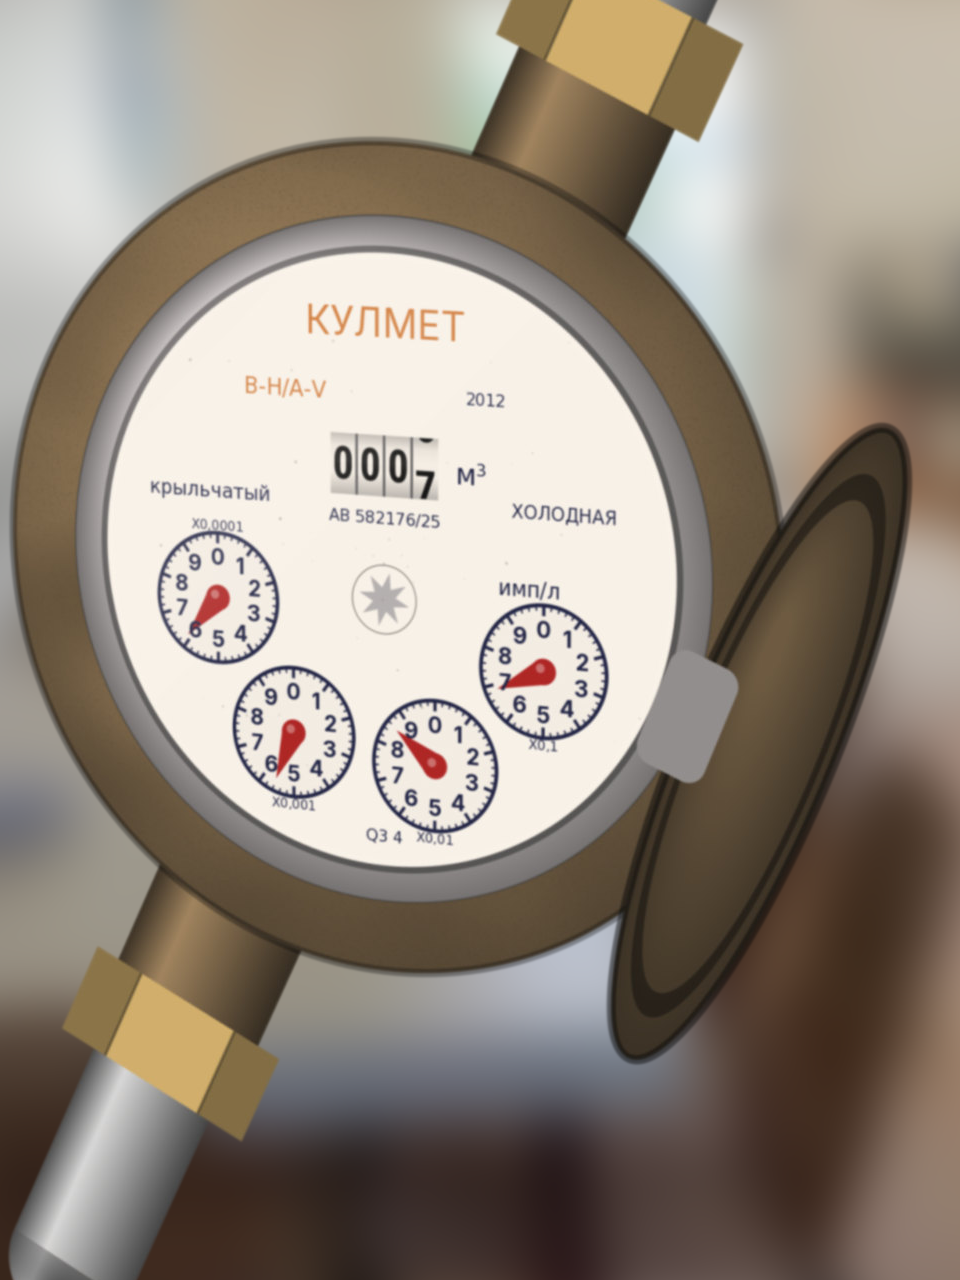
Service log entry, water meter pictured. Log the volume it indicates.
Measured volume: 6.6856 m³
